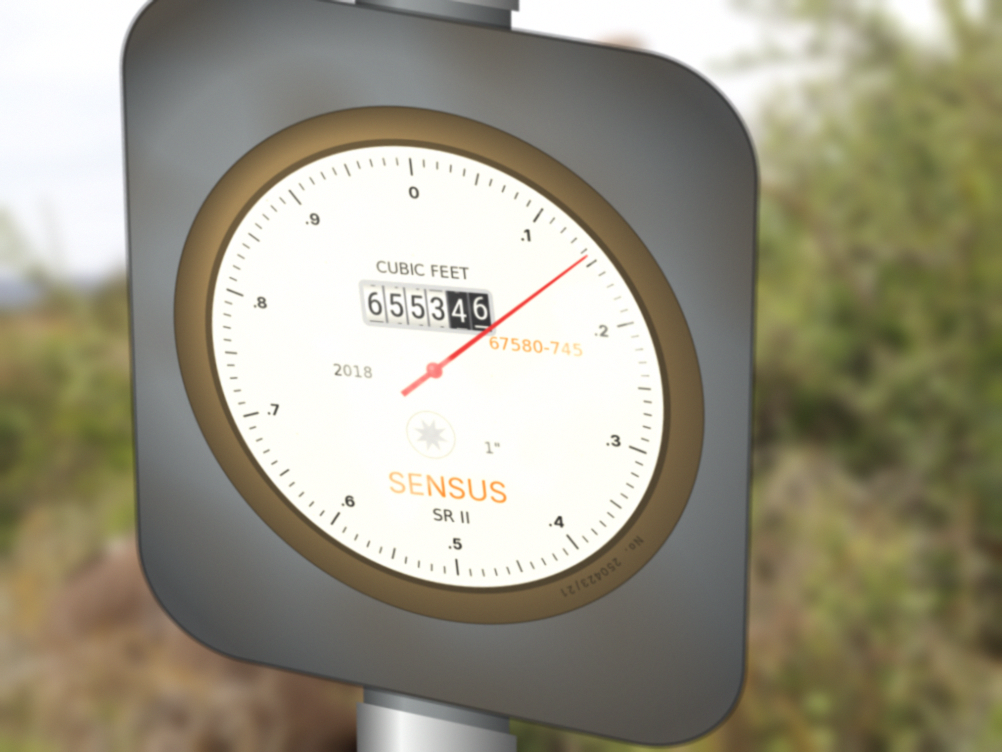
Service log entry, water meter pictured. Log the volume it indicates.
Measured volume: 655346.14 ft³
